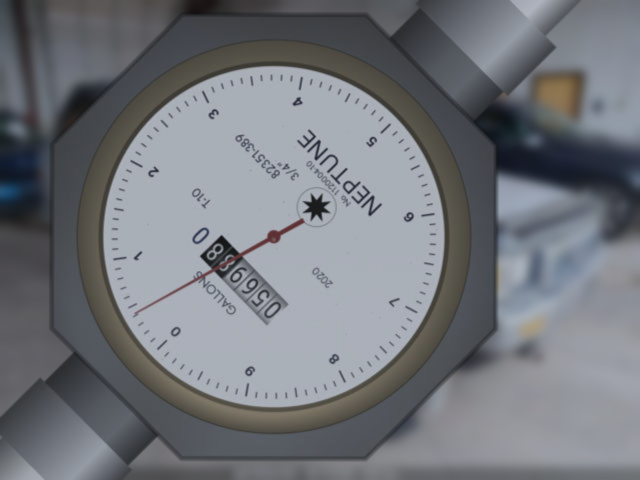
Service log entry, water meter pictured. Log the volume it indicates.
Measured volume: 569880.4 gal
